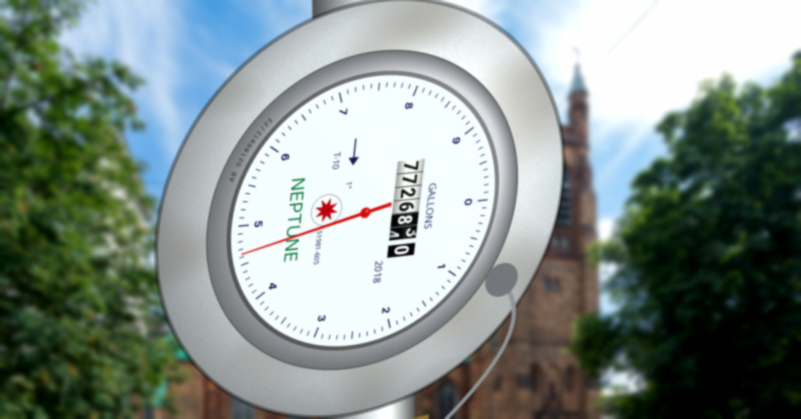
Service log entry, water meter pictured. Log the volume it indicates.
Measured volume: 7726834.6 gal
